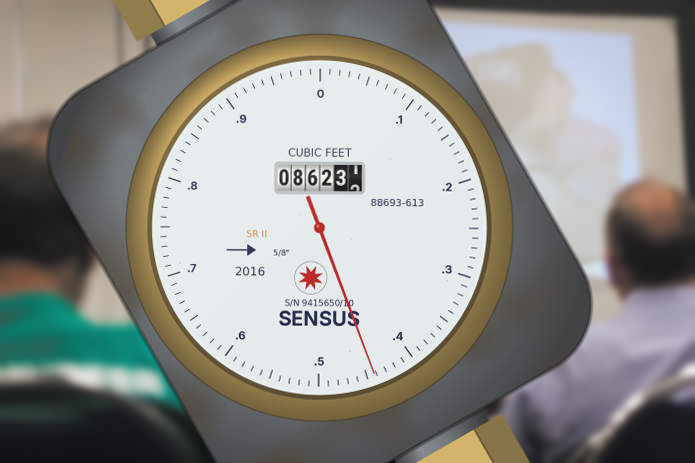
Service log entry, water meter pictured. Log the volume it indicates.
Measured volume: 86231.44 ft³
